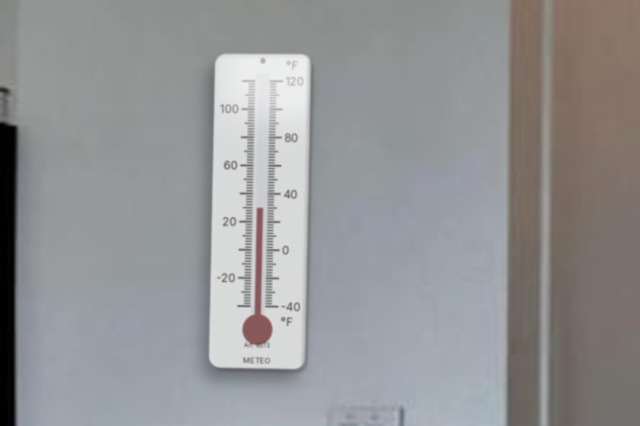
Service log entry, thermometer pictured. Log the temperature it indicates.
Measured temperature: 30 °F
